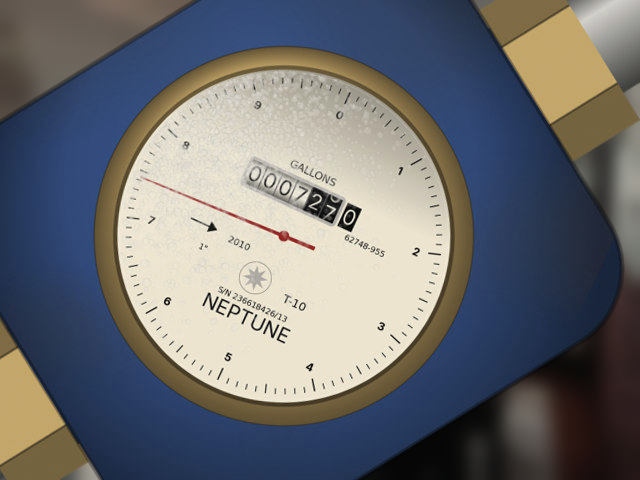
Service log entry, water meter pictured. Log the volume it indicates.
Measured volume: 7267.4 gal
